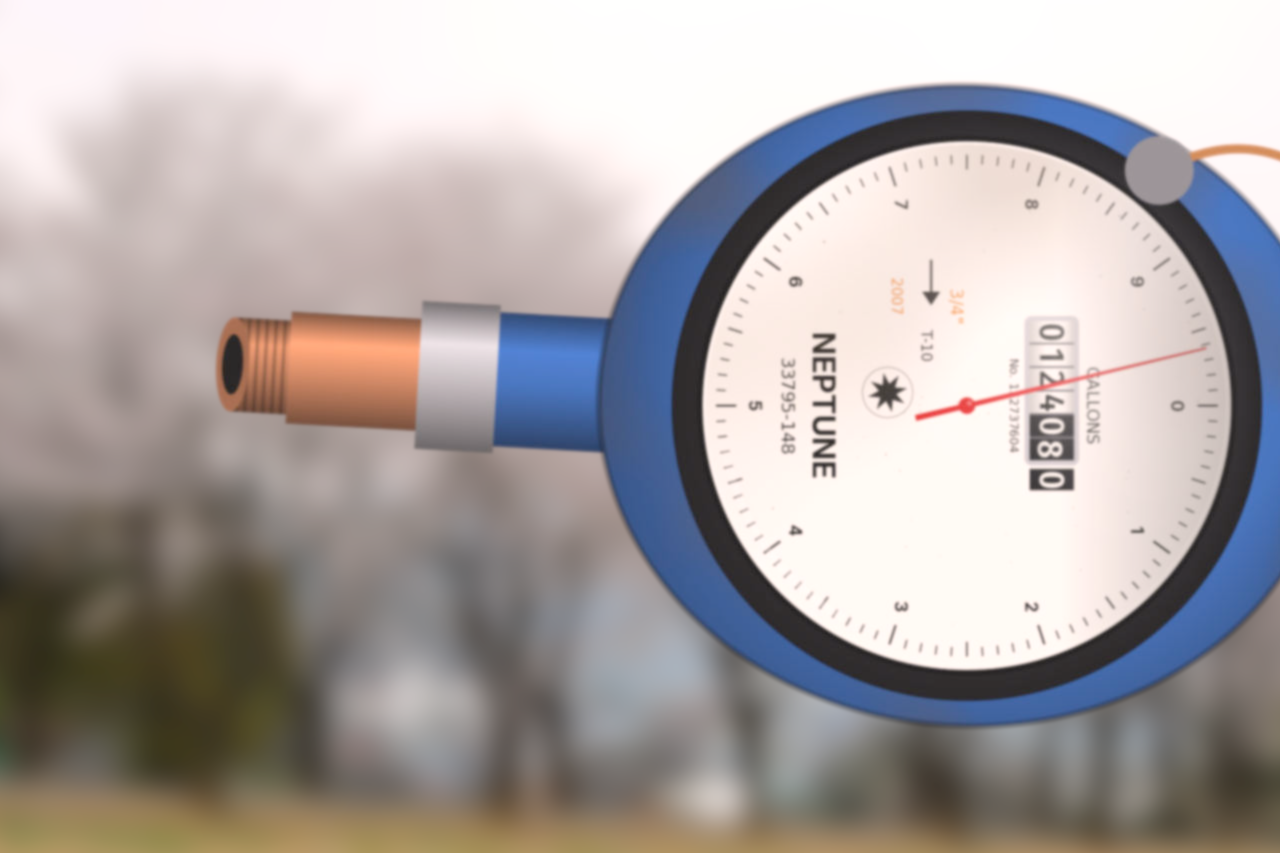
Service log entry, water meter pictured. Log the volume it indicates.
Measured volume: 124079.6 gal
